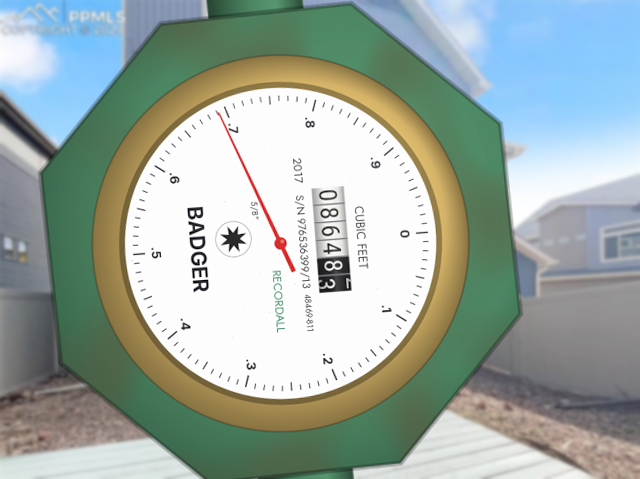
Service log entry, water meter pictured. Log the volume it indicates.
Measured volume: 86482.69 ft³
